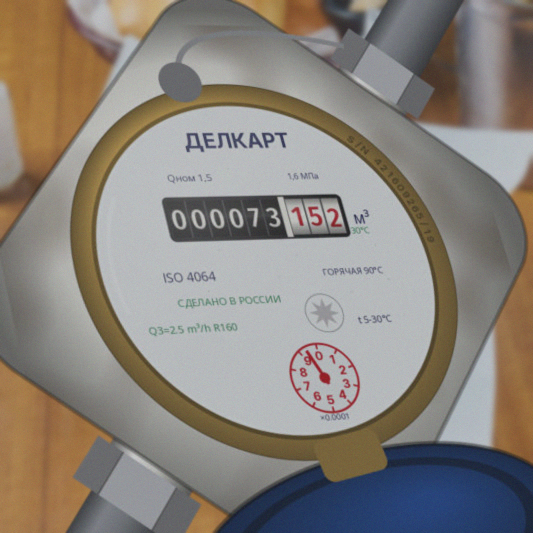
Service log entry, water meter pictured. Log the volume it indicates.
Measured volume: 73.1519 m³
